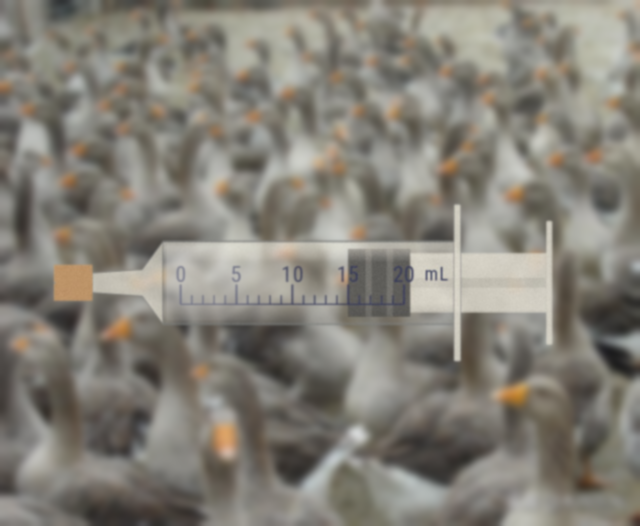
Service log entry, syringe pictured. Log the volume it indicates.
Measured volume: 15 mL
